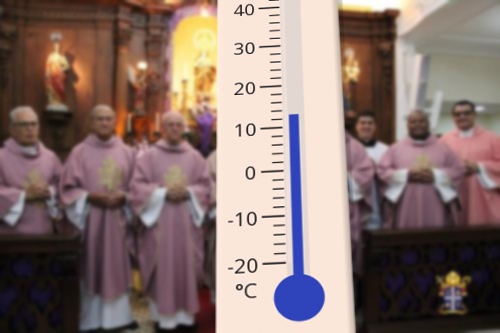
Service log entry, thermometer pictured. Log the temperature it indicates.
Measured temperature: 13 °C
